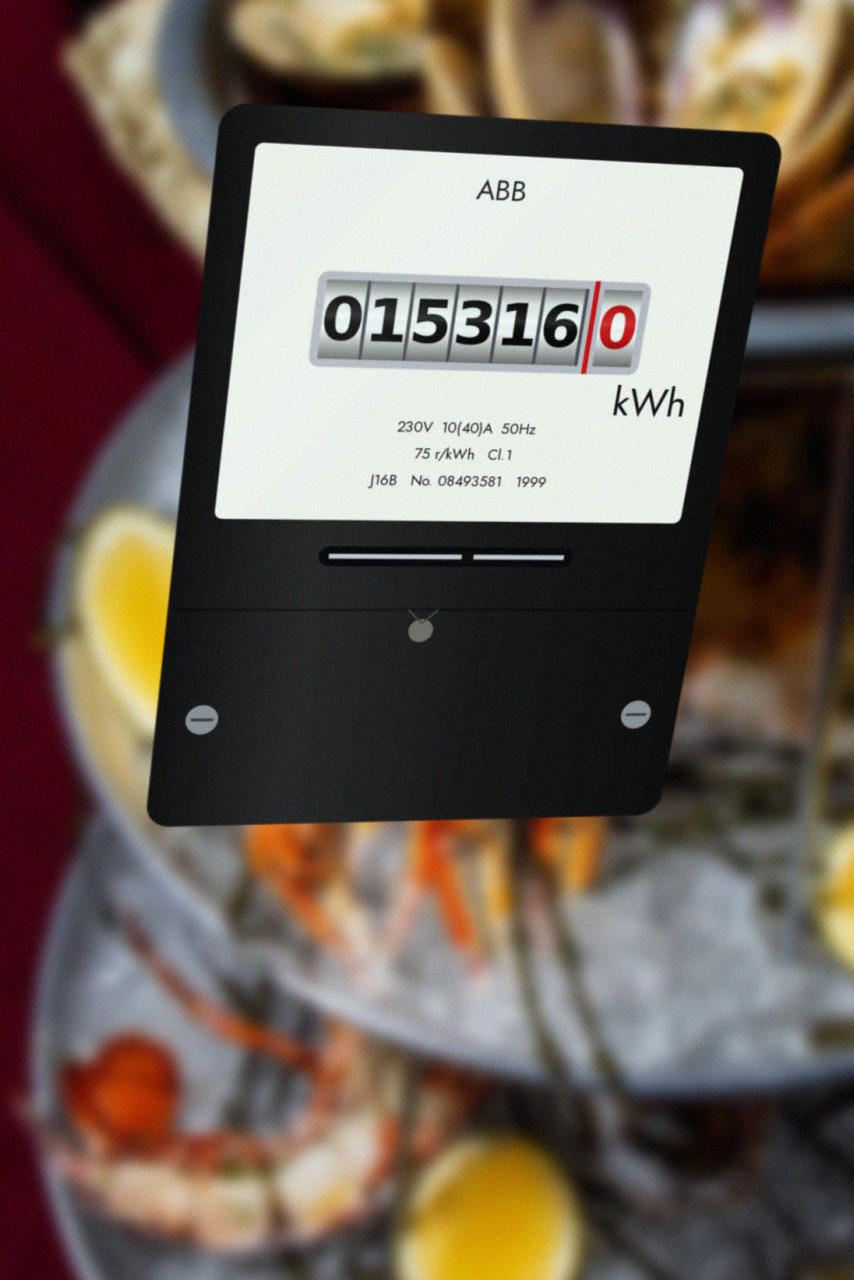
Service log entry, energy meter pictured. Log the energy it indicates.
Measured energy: 15316.0 kWh
